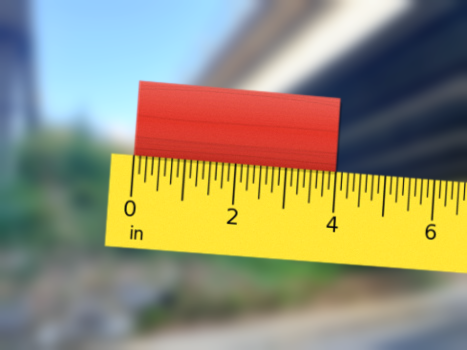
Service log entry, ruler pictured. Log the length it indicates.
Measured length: 4 in
